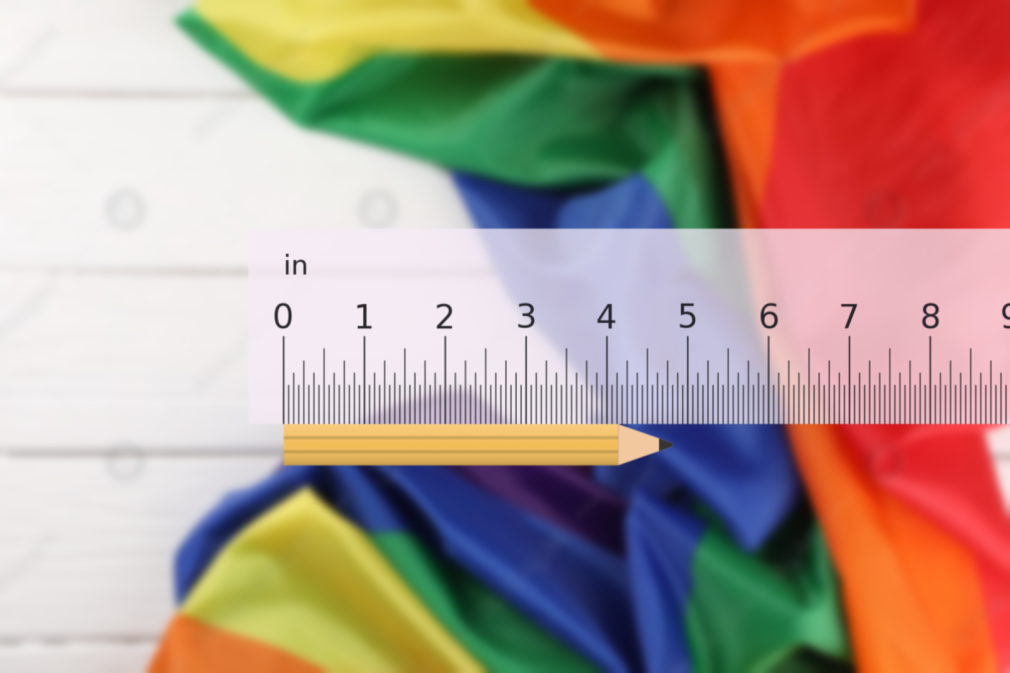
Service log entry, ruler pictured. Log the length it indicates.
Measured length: 4.8125 in
